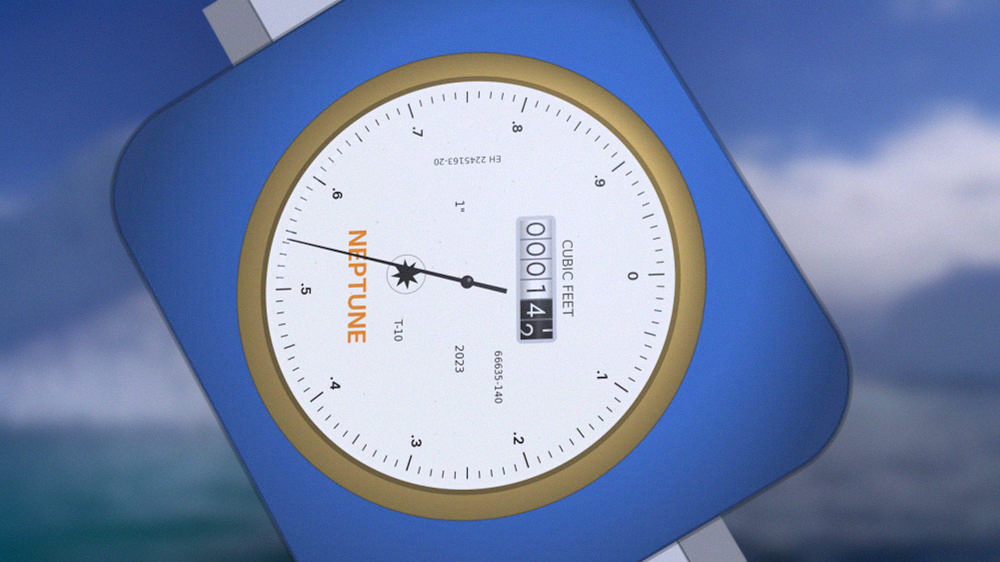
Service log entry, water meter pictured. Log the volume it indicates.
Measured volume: 141.54 ft³
